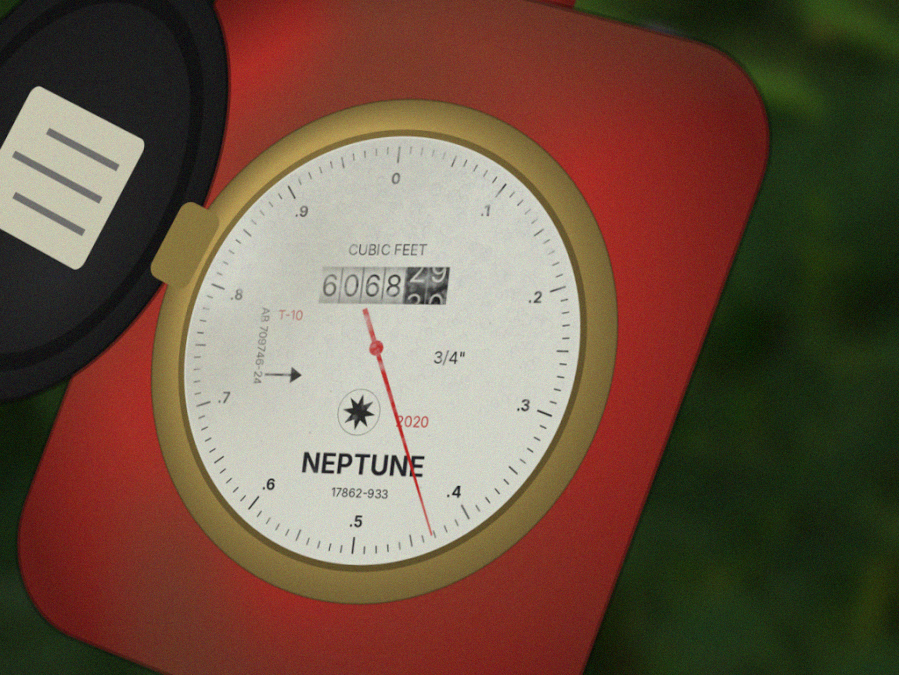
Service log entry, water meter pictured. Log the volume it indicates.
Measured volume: 606829.43 ft³
